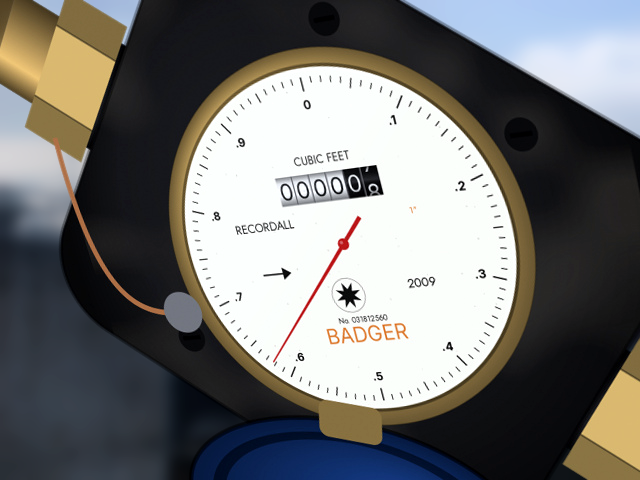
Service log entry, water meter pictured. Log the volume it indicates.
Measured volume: 7.62 ft³
